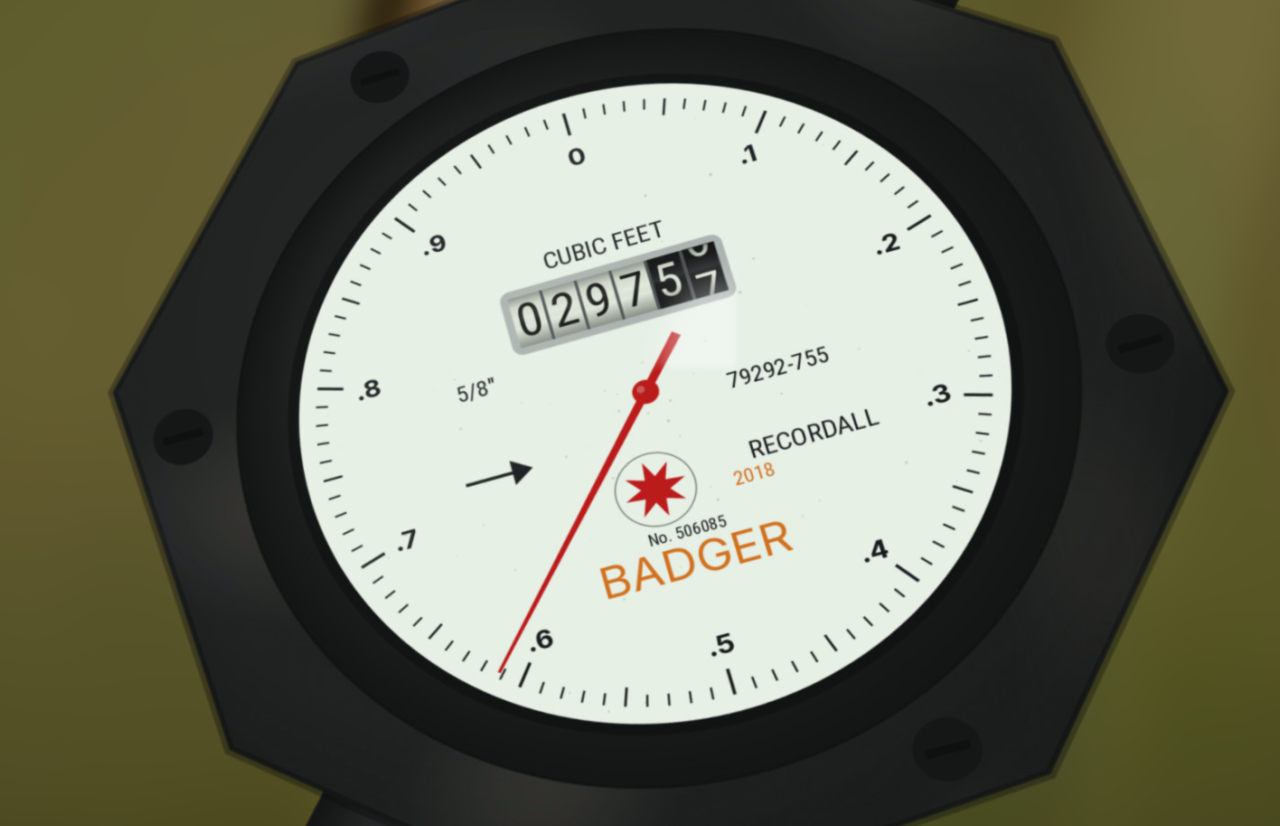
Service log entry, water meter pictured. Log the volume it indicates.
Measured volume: 29756.61 ft³
